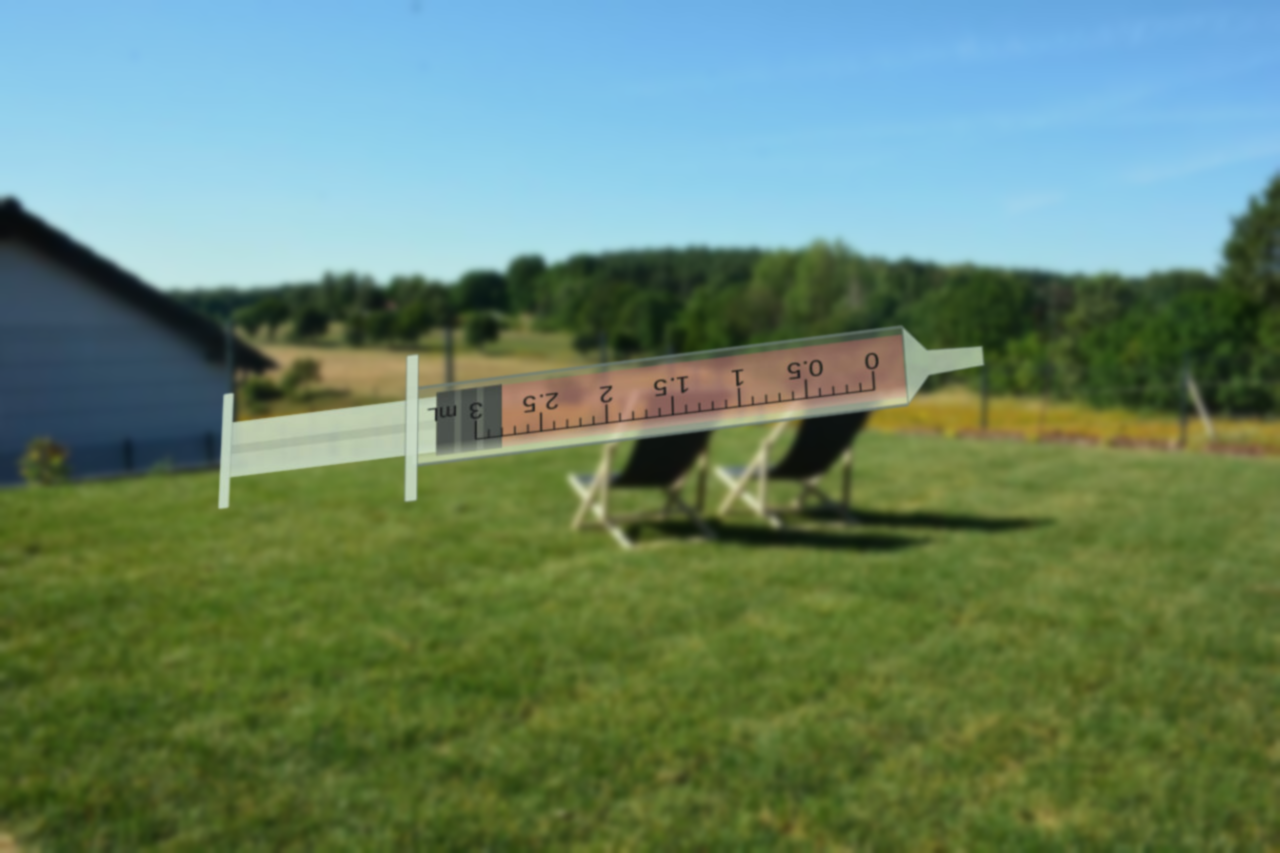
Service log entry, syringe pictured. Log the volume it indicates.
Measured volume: 2.8 mL
